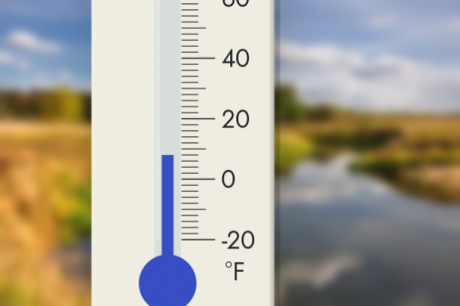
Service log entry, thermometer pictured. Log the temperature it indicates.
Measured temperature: 8 °F
